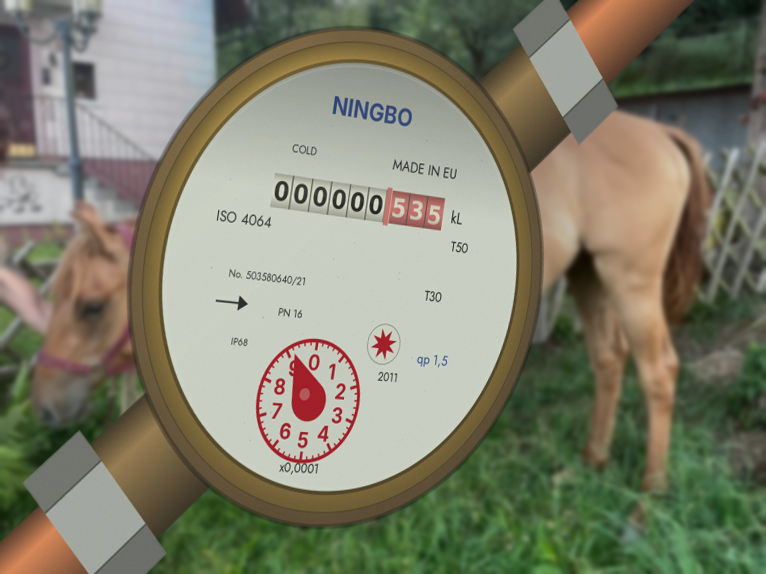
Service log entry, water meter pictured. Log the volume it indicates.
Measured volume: 0.5349 kL
